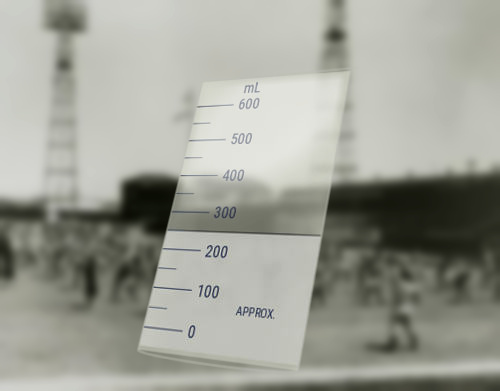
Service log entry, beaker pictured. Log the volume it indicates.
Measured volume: 250 mL
